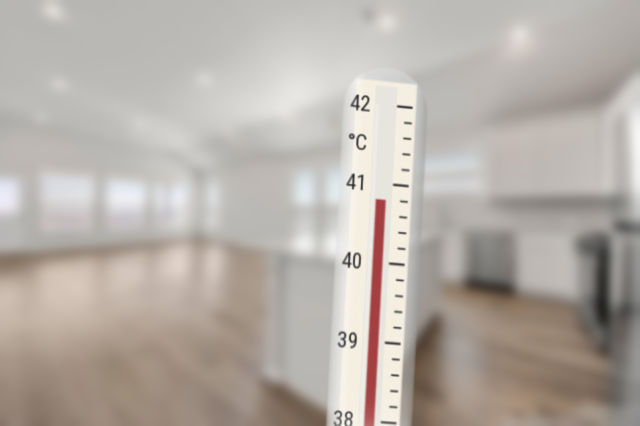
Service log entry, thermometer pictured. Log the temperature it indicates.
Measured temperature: 40.8 °C
